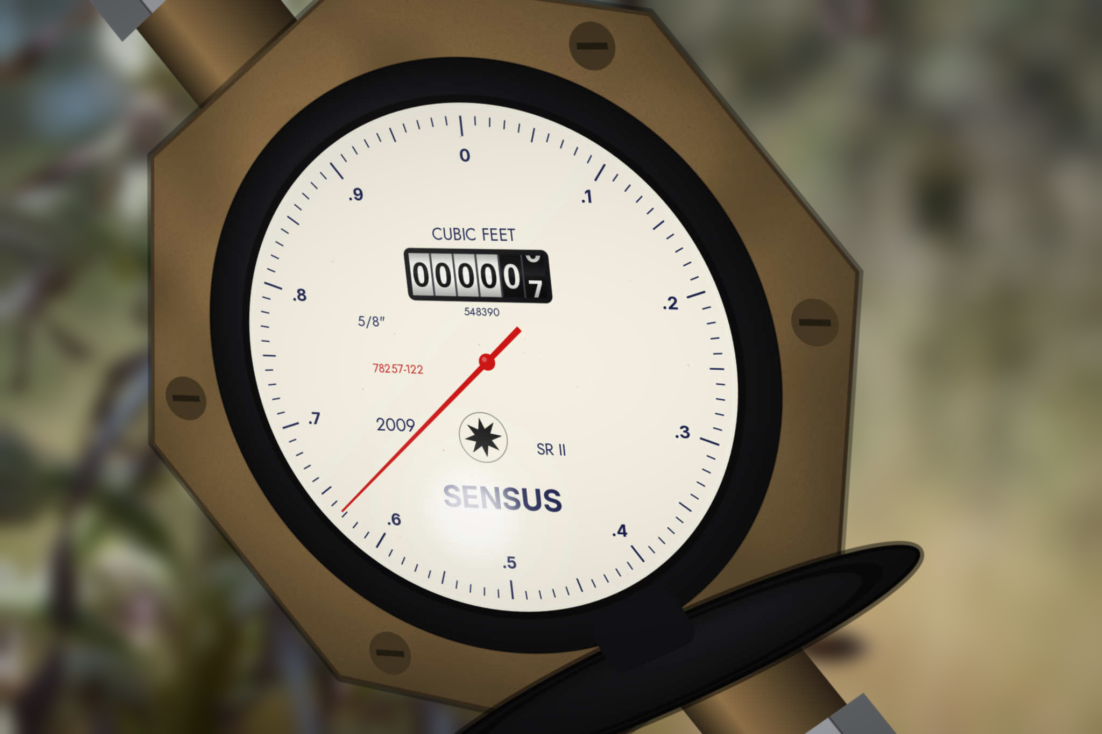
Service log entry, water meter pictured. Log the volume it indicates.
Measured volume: 6.63 ft³
